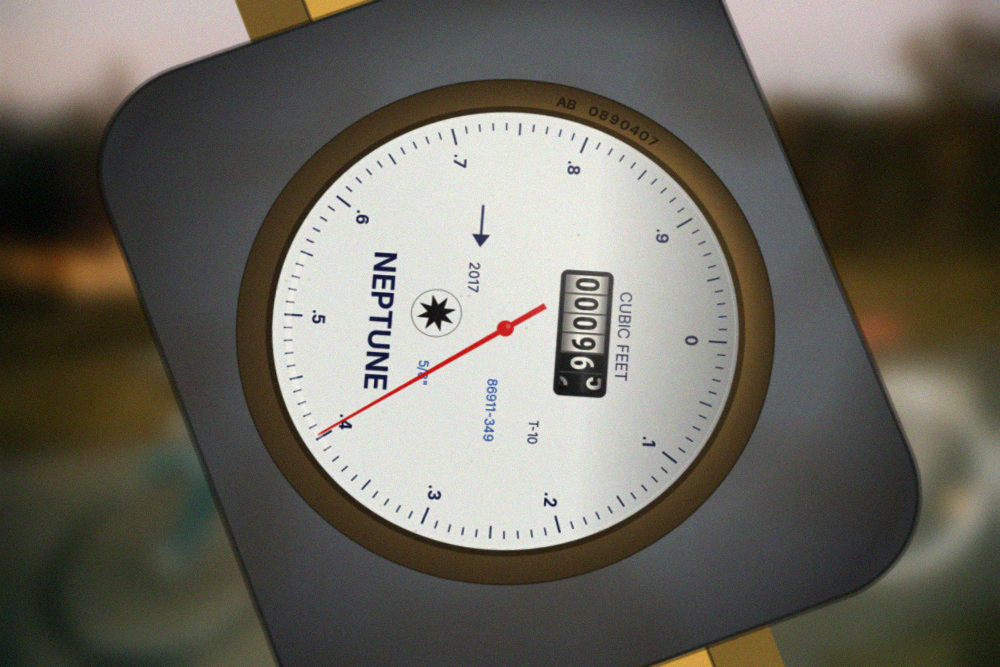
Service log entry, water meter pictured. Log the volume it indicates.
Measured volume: 965.40 ft³
